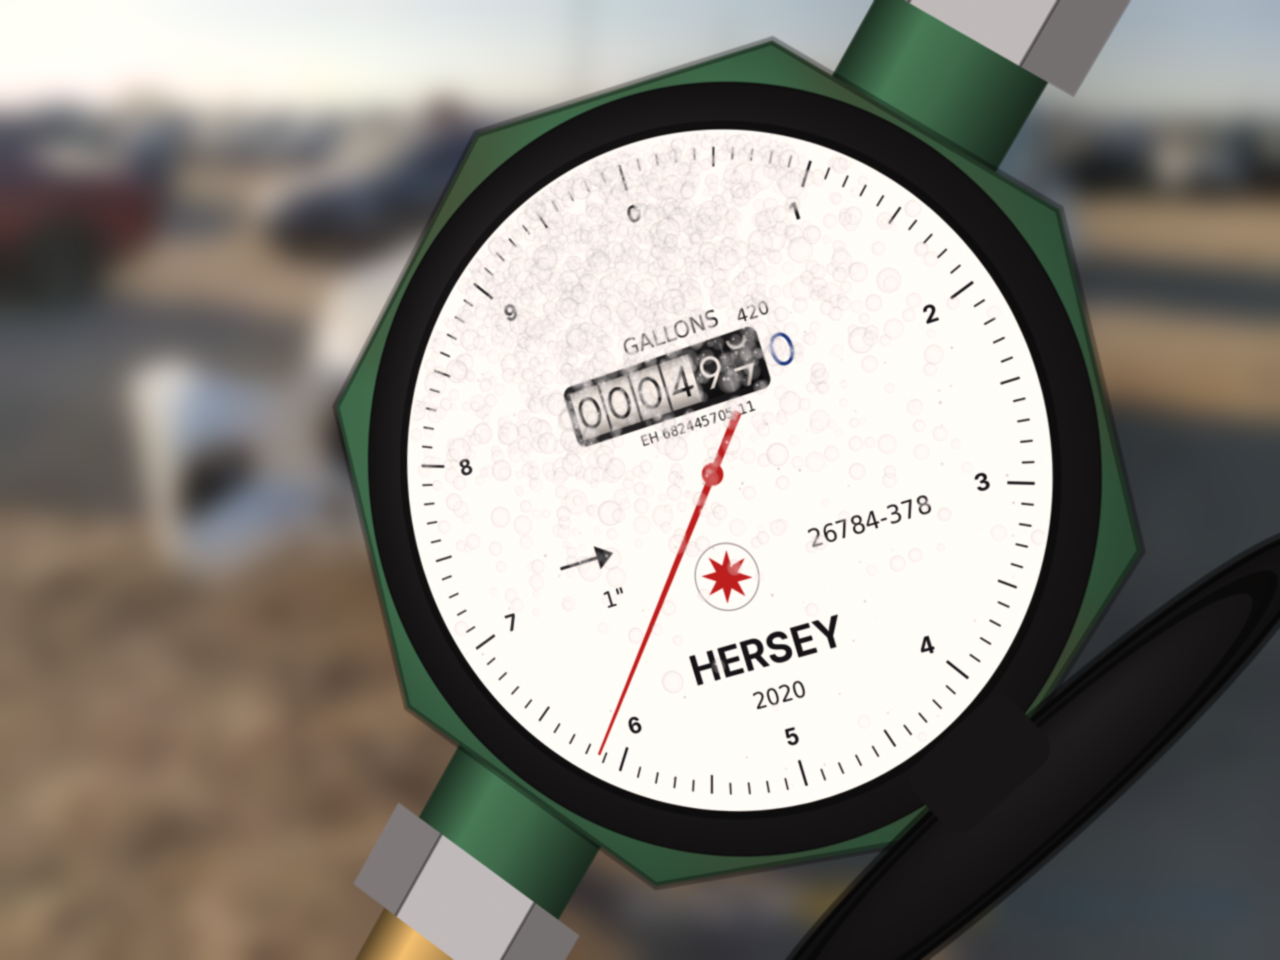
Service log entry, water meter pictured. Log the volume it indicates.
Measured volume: 4966.1 gal
